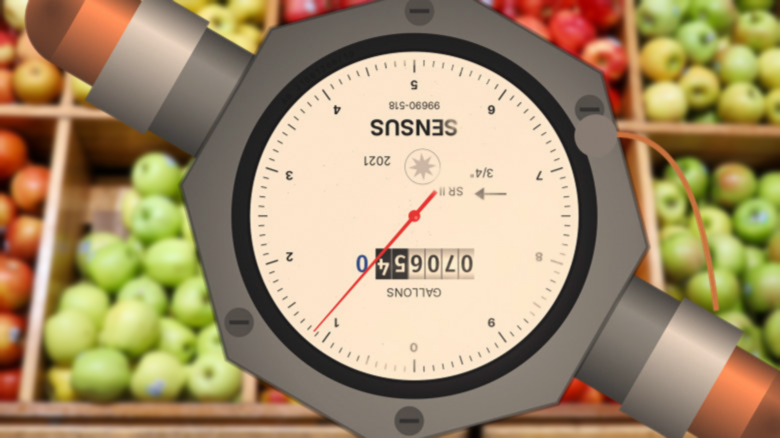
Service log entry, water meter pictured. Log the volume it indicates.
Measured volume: 706541.1 gal
